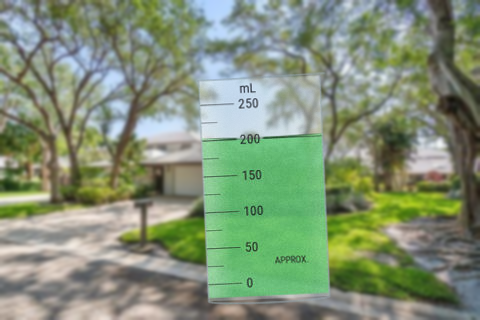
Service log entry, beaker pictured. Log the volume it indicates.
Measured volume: 200 mL
